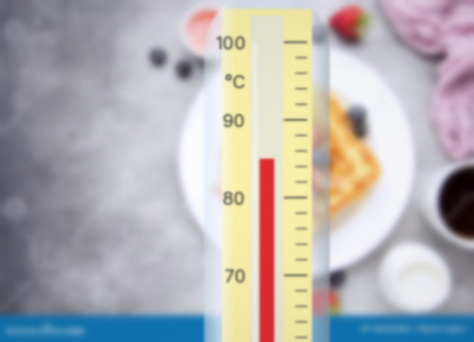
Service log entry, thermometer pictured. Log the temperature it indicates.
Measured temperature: 85 °C
